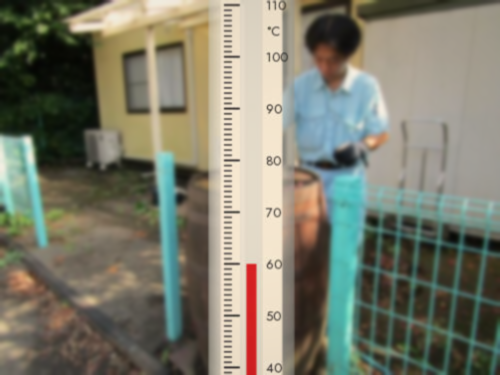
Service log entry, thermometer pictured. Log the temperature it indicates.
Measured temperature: 60 °C
